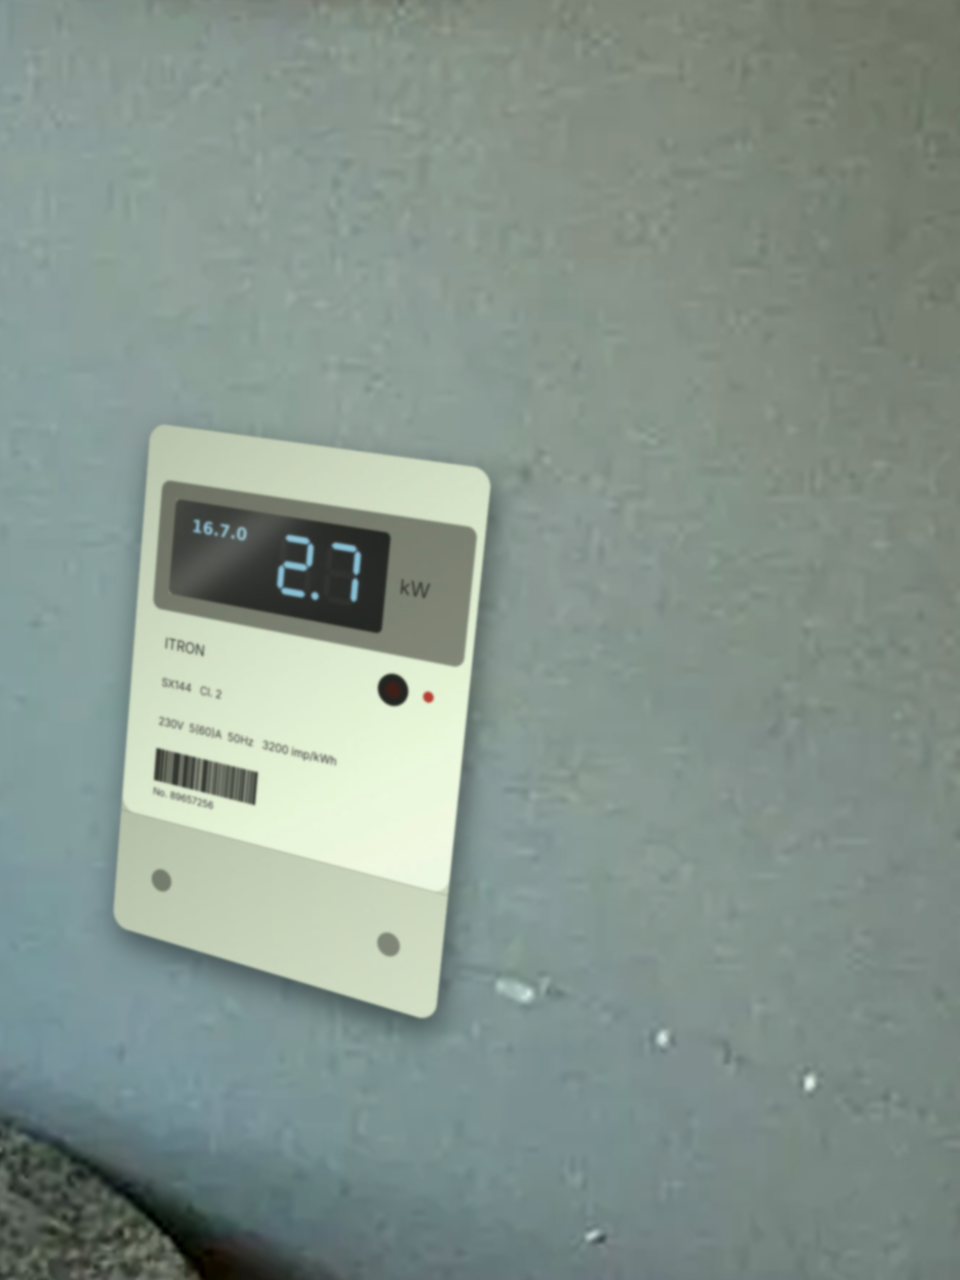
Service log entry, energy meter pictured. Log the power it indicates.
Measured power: 2.7 kW
